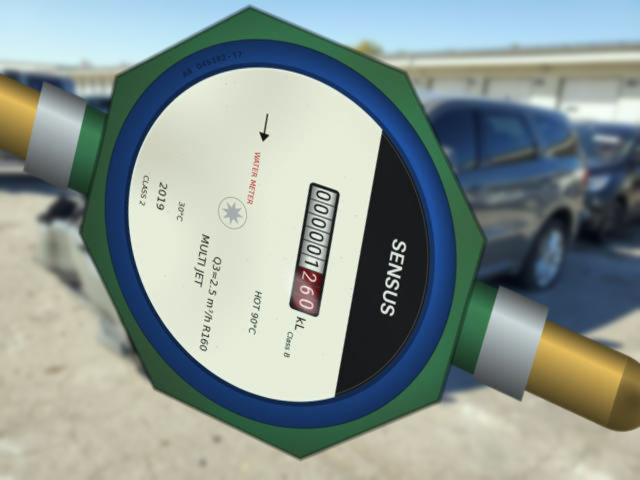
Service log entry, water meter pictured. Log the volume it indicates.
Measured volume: 1.260 kL
